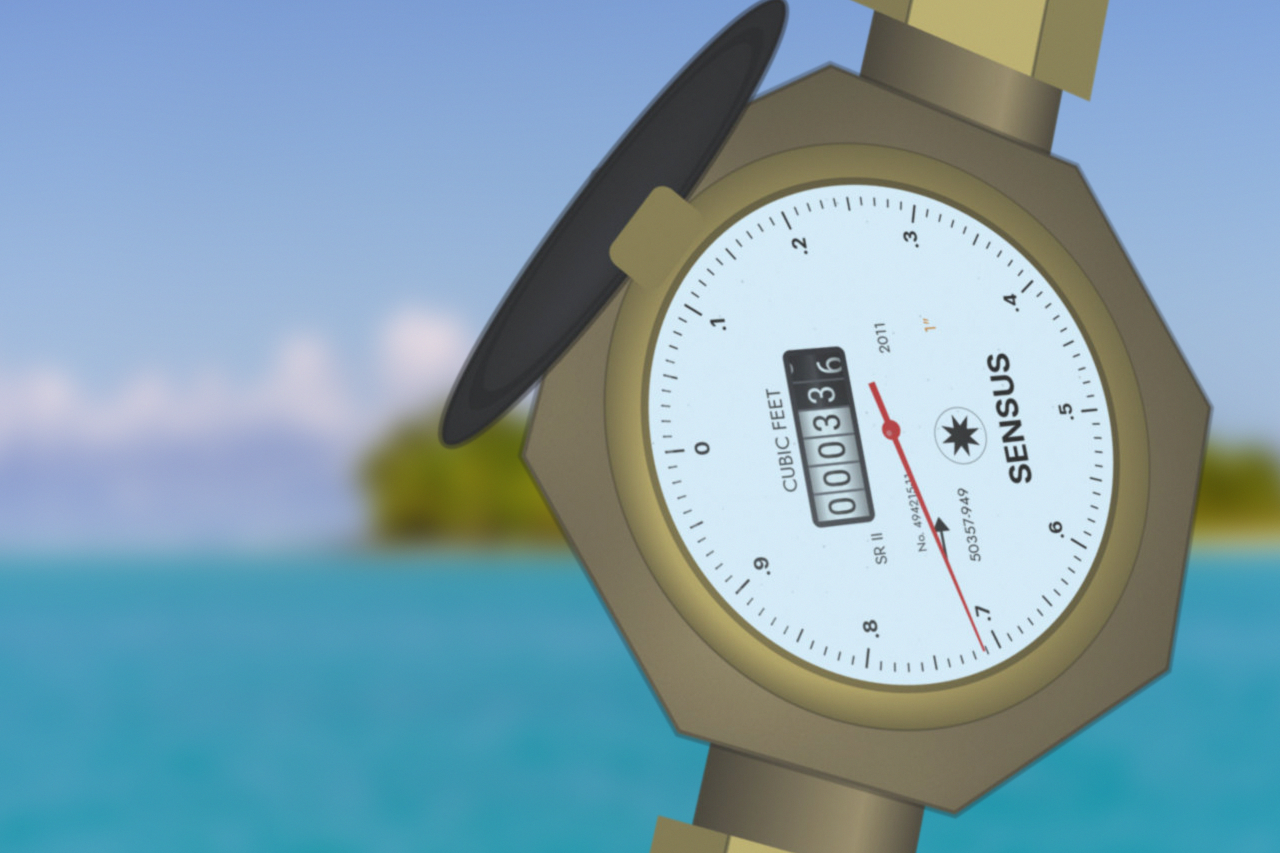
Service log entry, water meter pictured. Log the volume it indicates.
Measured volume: 335.71 ft³
